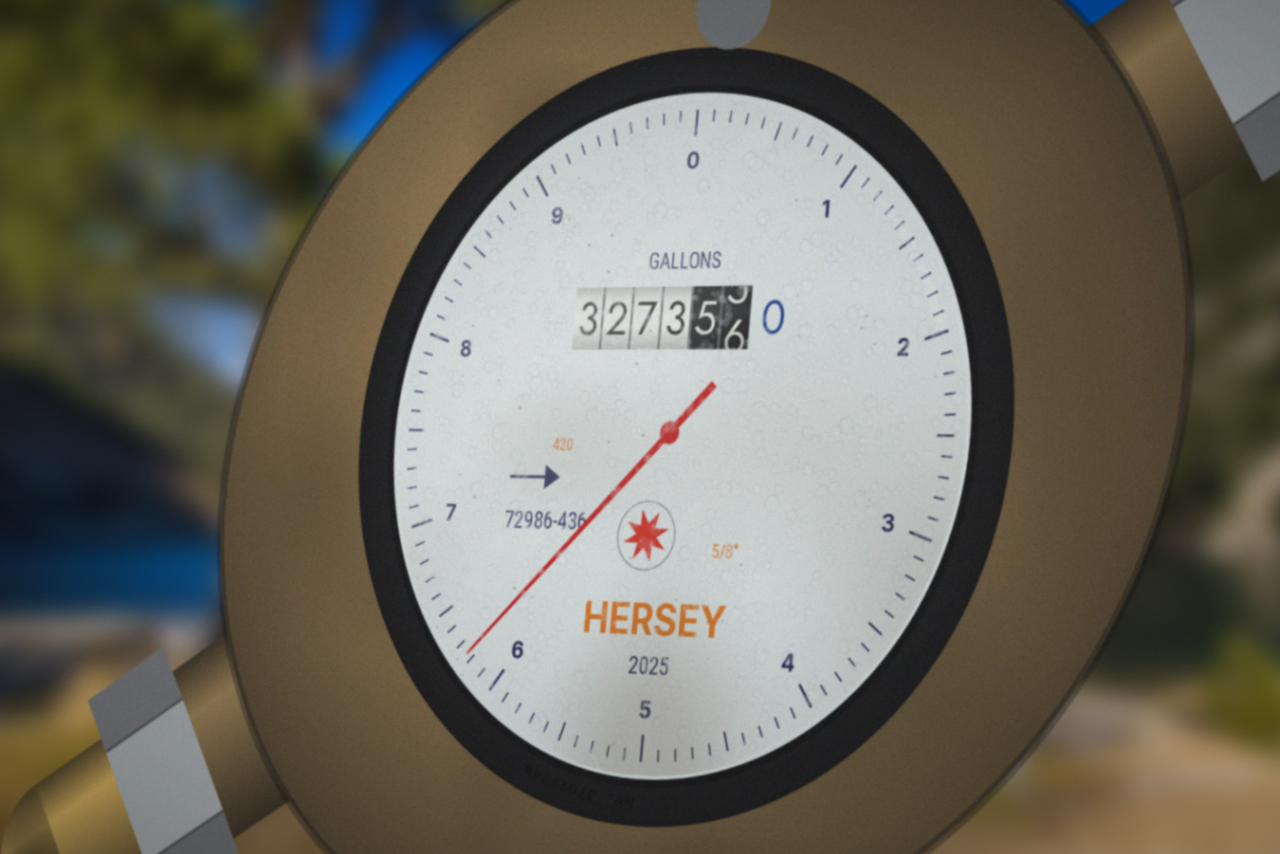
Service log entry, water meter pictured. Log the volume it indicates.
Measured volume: 3273556.2 gal
